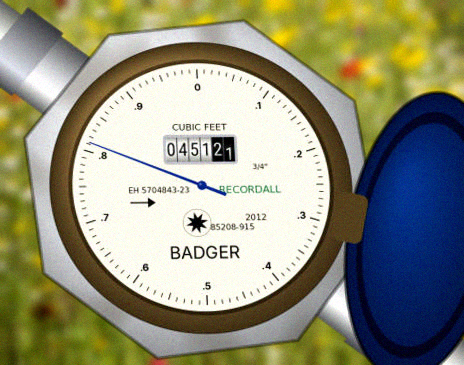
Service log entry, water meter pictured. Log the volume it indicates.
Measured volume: 45120.81 ft³
